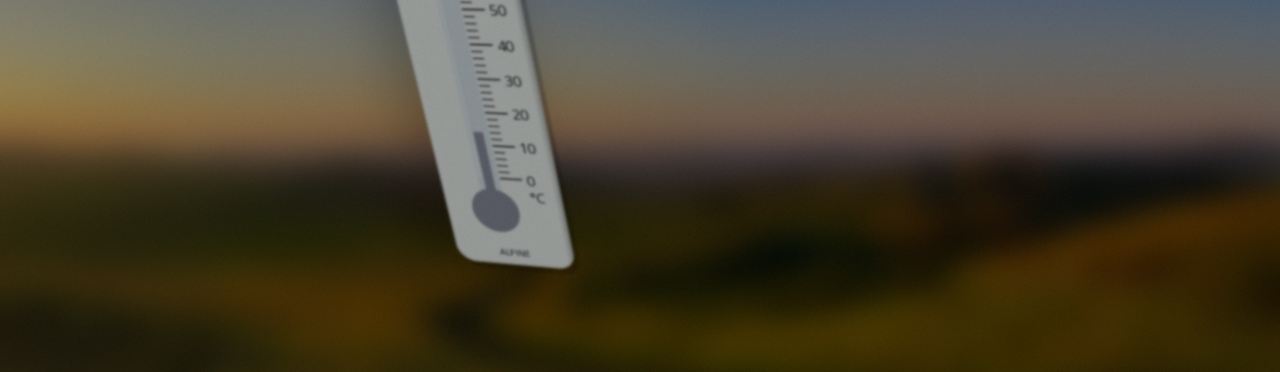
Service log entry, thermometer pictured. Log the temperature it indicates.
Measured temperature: 14 °C
